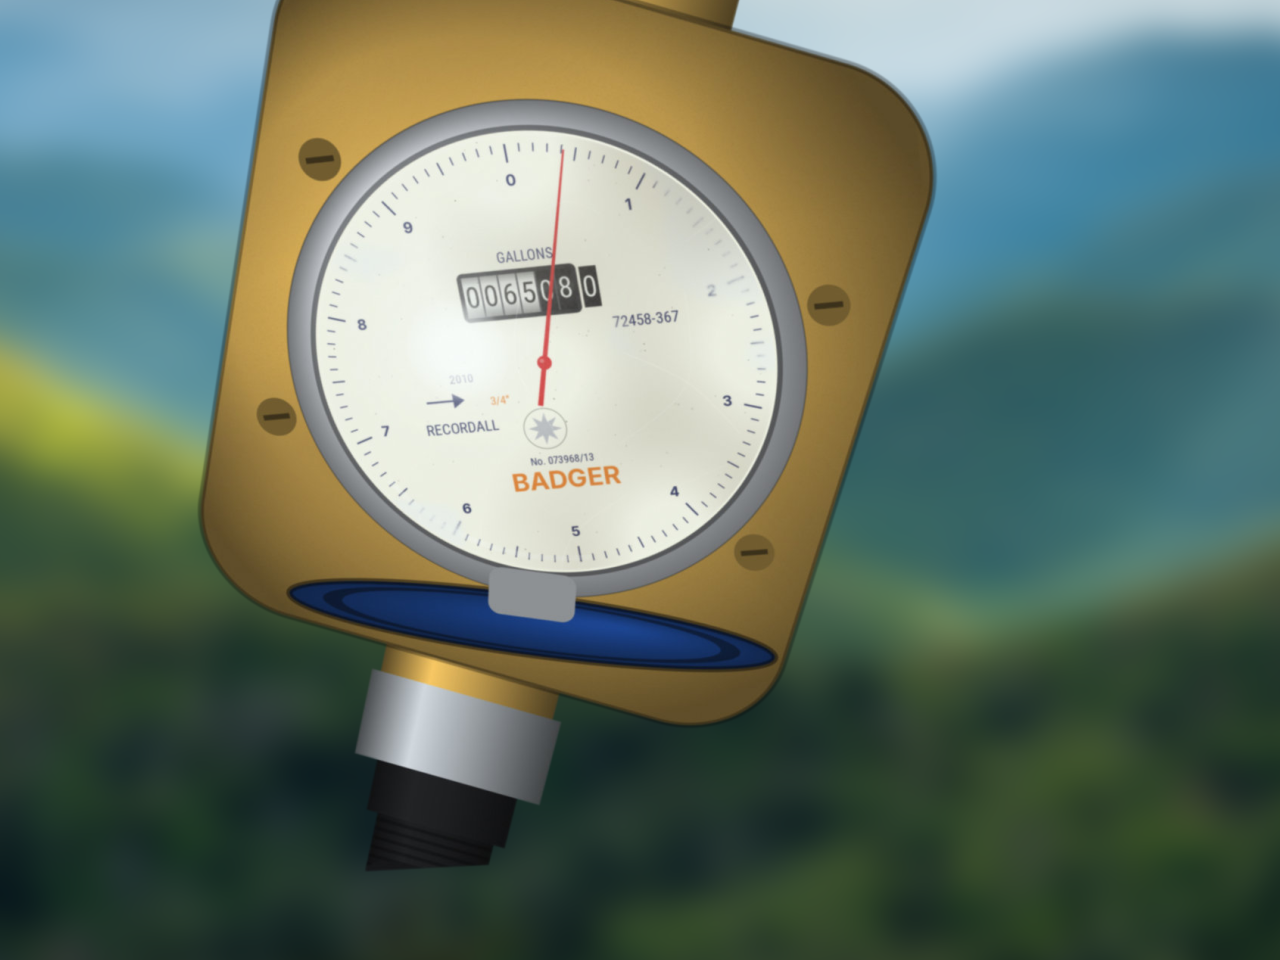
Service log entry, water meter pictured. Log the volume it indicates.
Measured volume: 65080.4 gal
